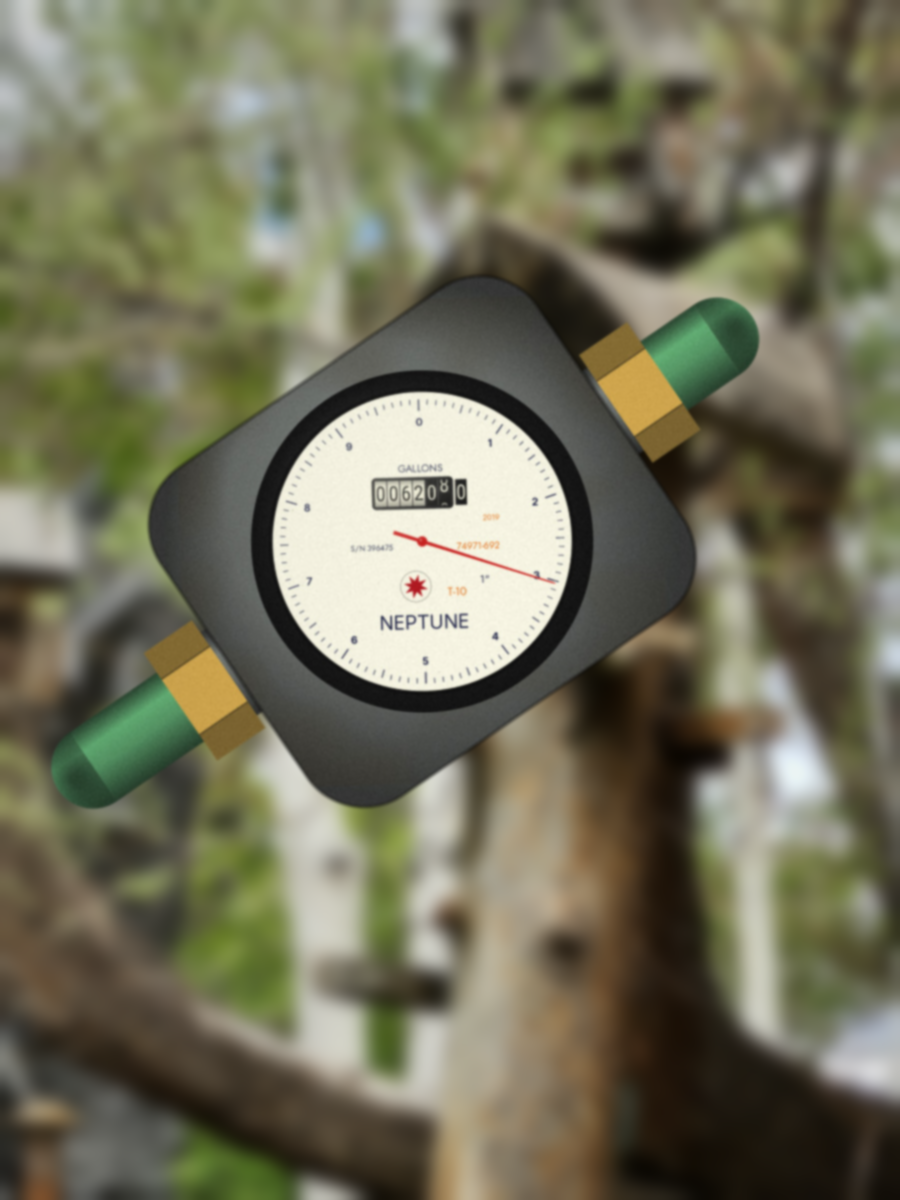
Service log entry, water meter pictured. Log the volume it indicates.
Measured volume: 62083.0 gal
